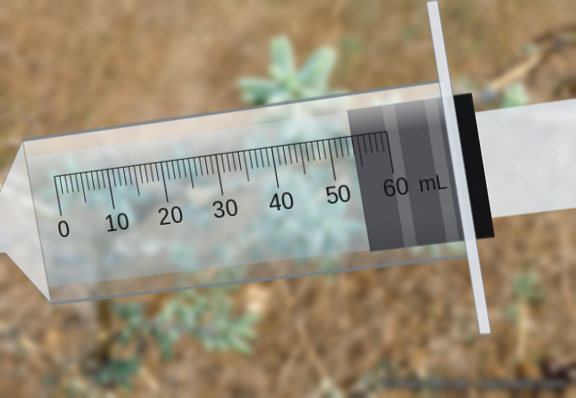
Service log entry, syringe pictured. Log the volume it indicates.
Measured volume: 54 mL
